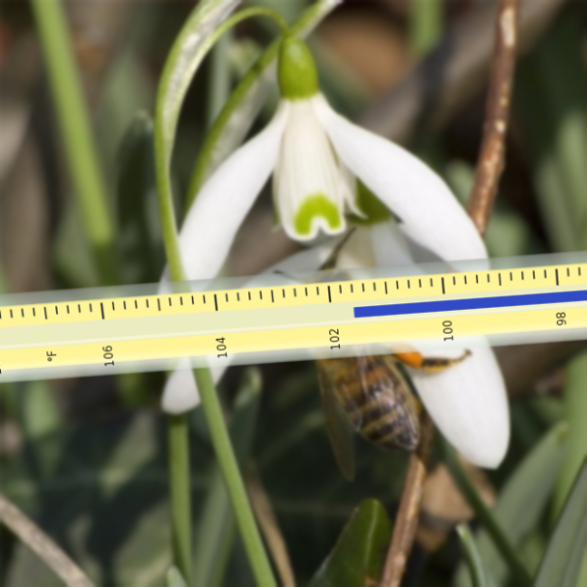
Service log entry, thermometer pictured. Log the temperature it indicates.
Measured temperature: 101.6 °F
